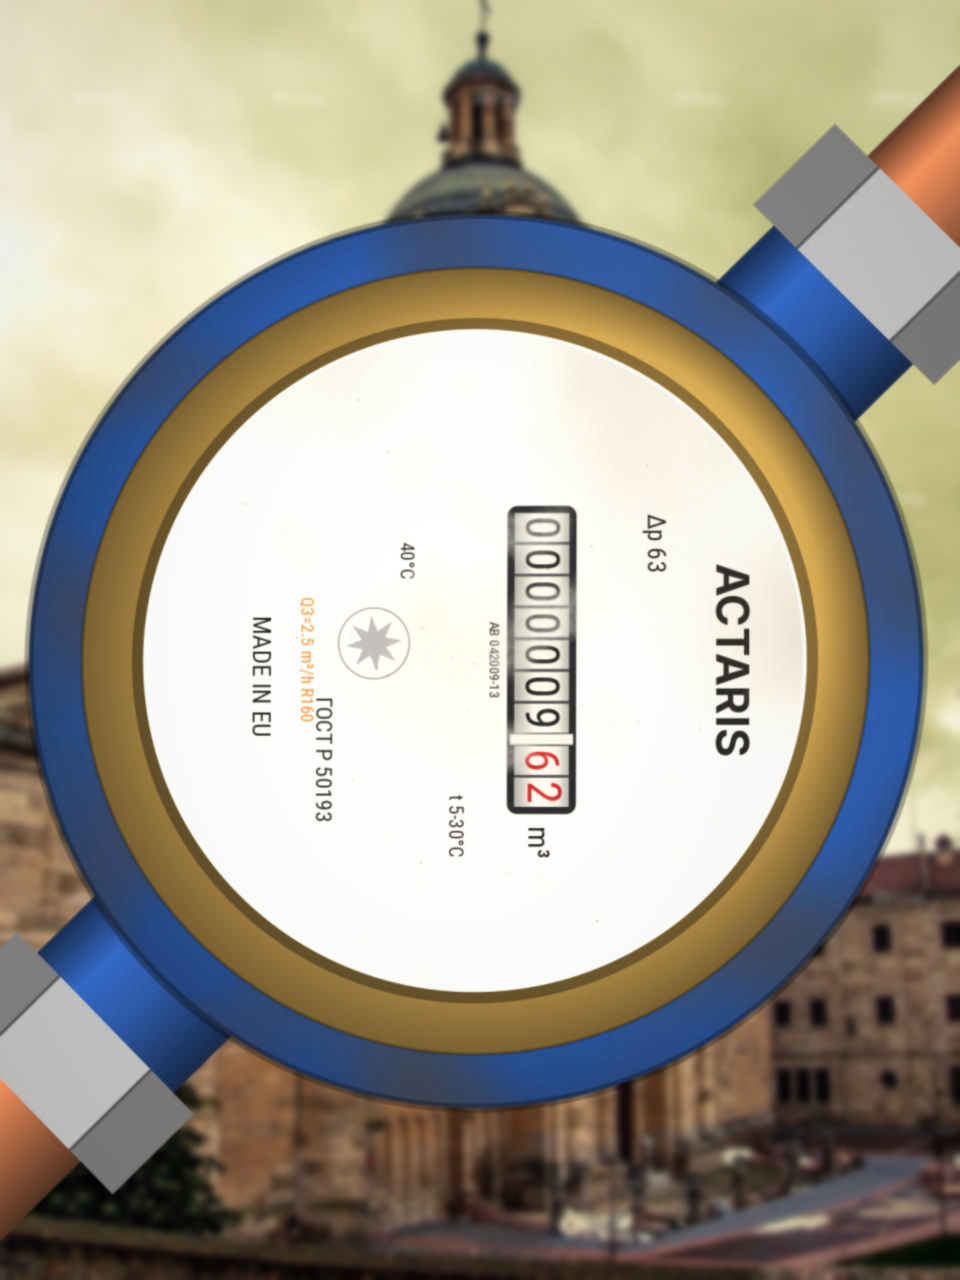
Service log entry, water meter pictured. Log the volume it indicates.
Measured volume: 9.62 m³
